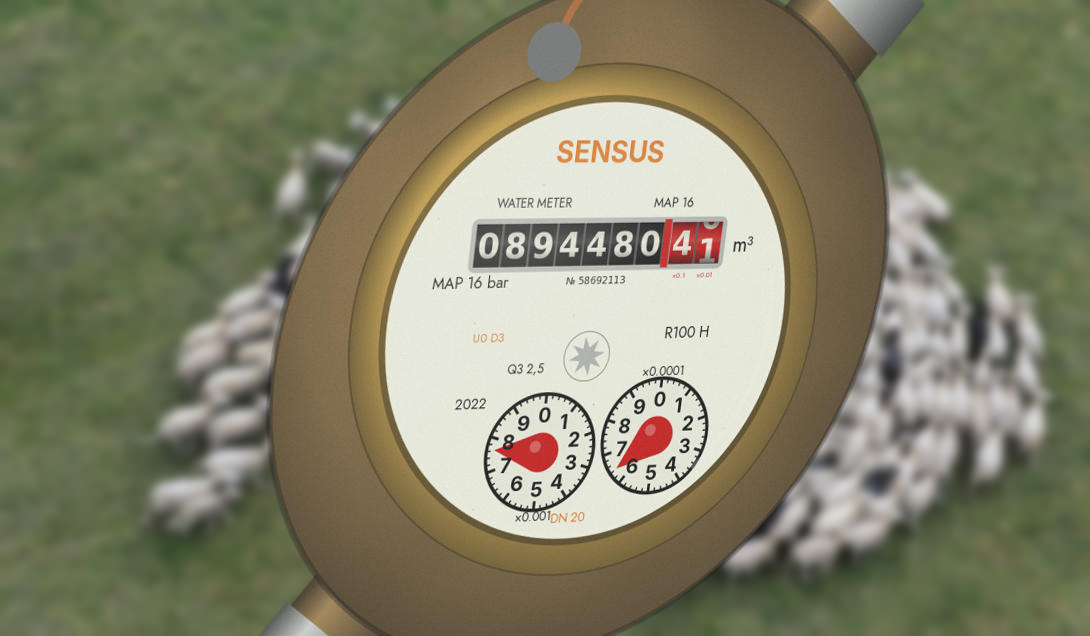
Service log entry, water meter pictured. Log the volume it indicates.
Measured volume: 894480.4076 m³
